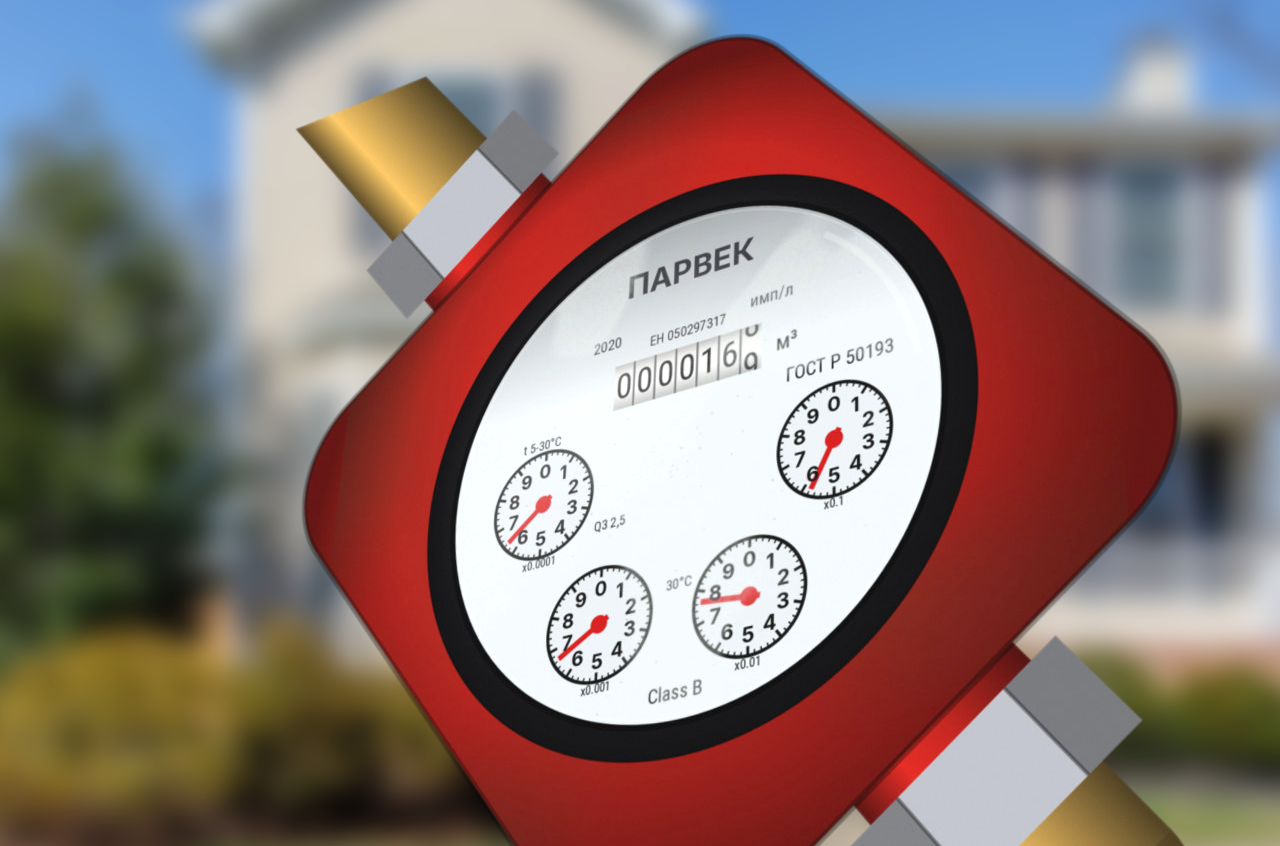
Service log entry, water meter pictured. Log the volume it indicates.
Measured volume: 168.5766 m³
